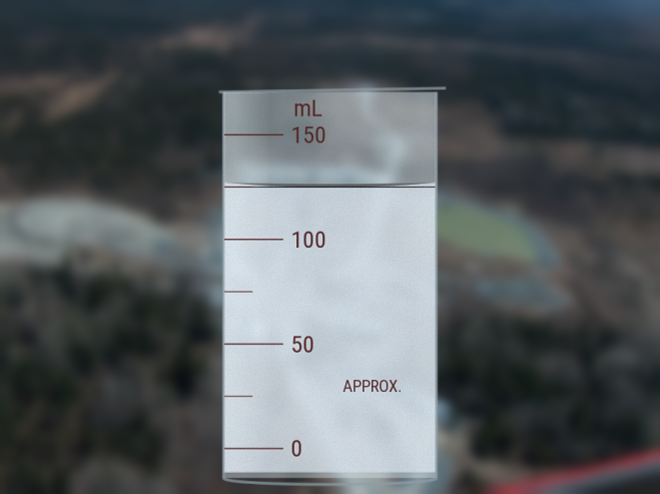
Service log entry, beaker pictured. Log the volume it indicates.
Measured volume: 125 mL
